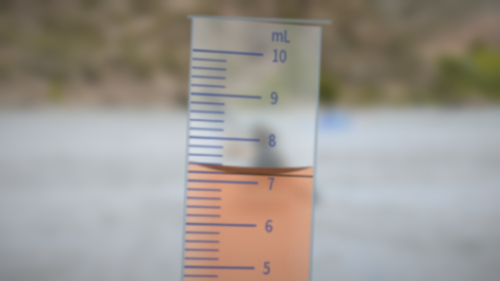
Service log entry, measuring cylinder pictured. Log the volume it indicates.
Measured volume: 7.2 mL
